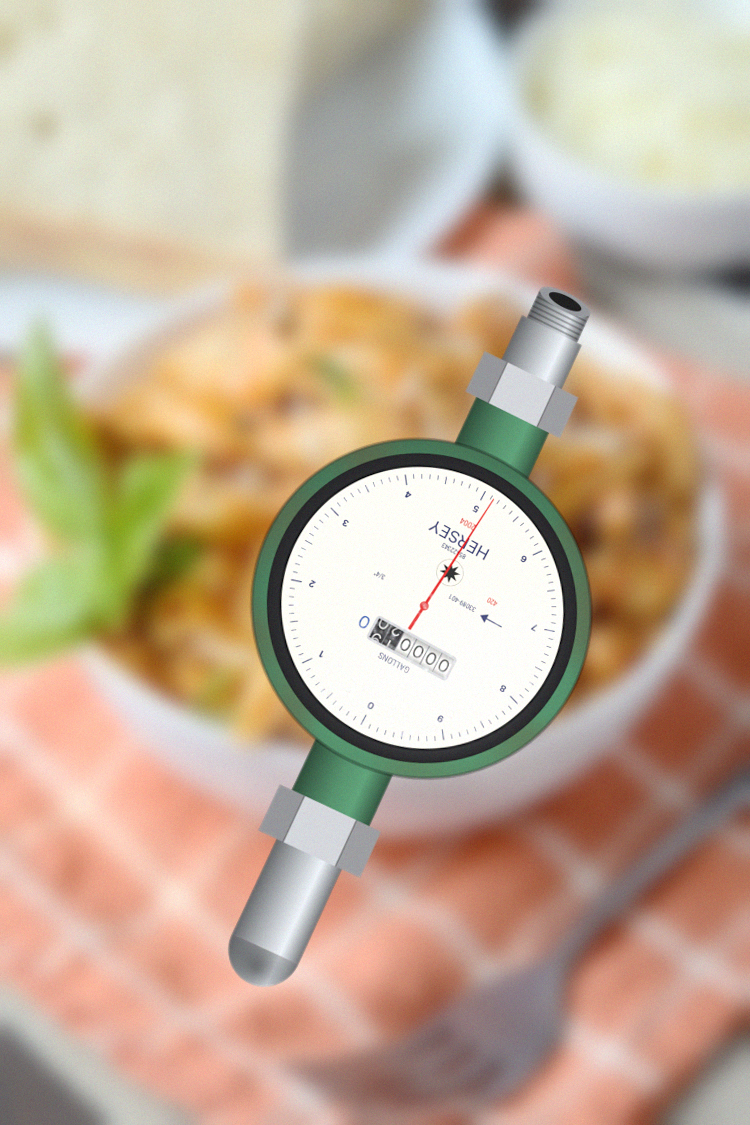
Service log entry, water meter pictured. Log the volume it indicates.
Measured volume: 195.1 gal
